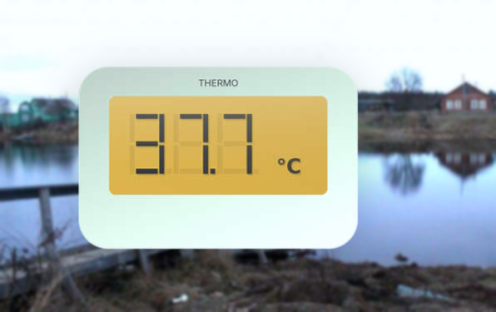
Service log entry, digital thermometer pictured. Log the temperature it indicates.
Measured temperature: 37.7 °C
